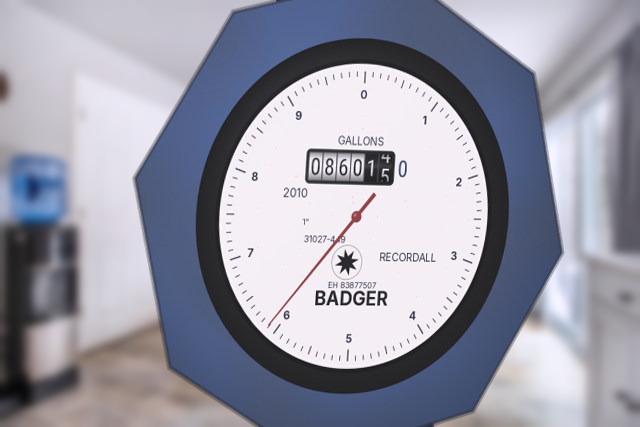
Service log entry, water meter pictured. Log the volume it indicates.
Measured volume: 860146.1 gal
